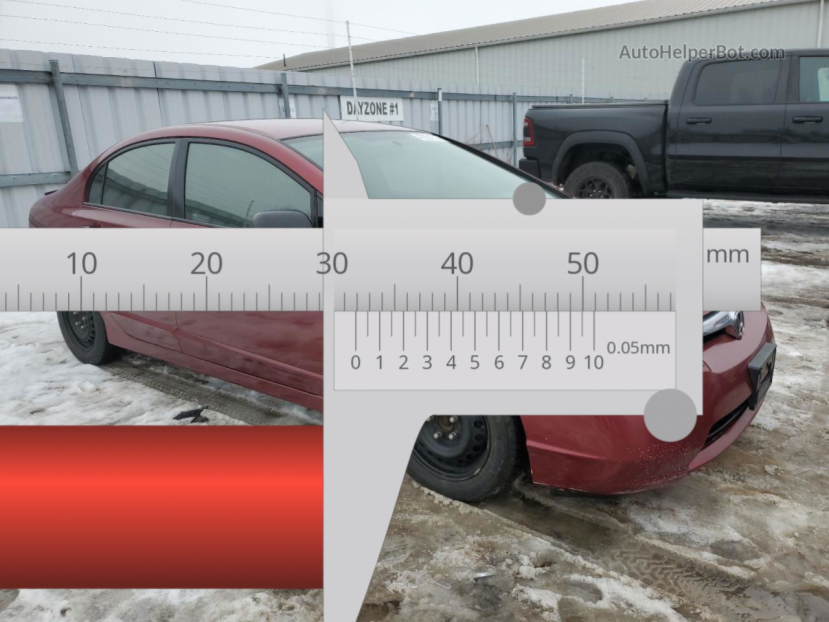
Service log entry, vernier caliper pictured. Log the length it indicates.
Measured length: 31.9 mm
